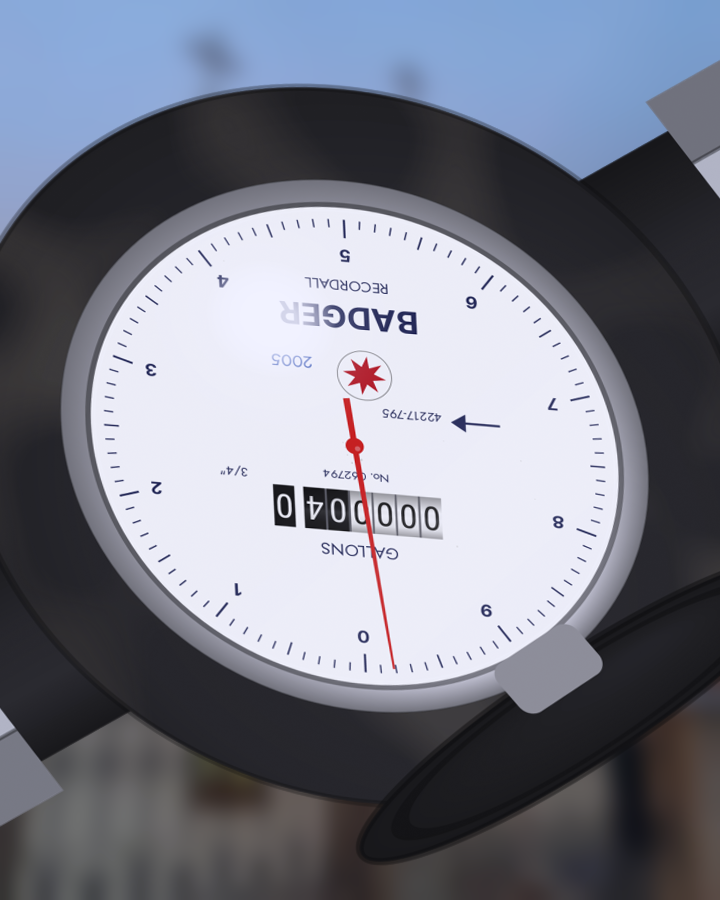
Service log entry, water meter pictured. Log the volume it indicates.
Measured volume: 39.8 gal
